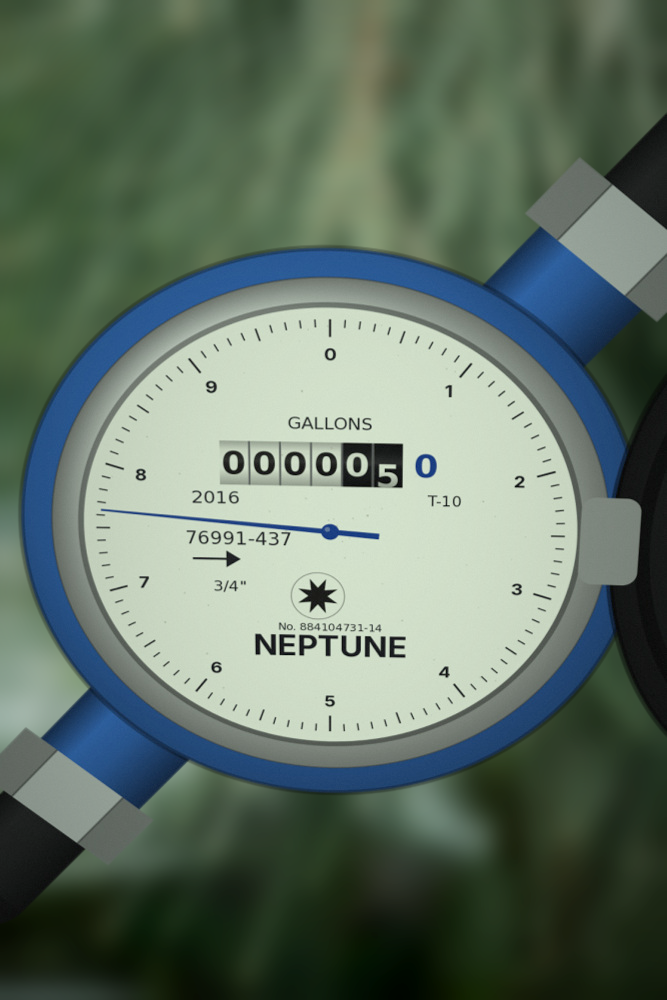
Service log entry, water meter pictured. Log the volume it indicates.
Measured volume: 47.6 gal
